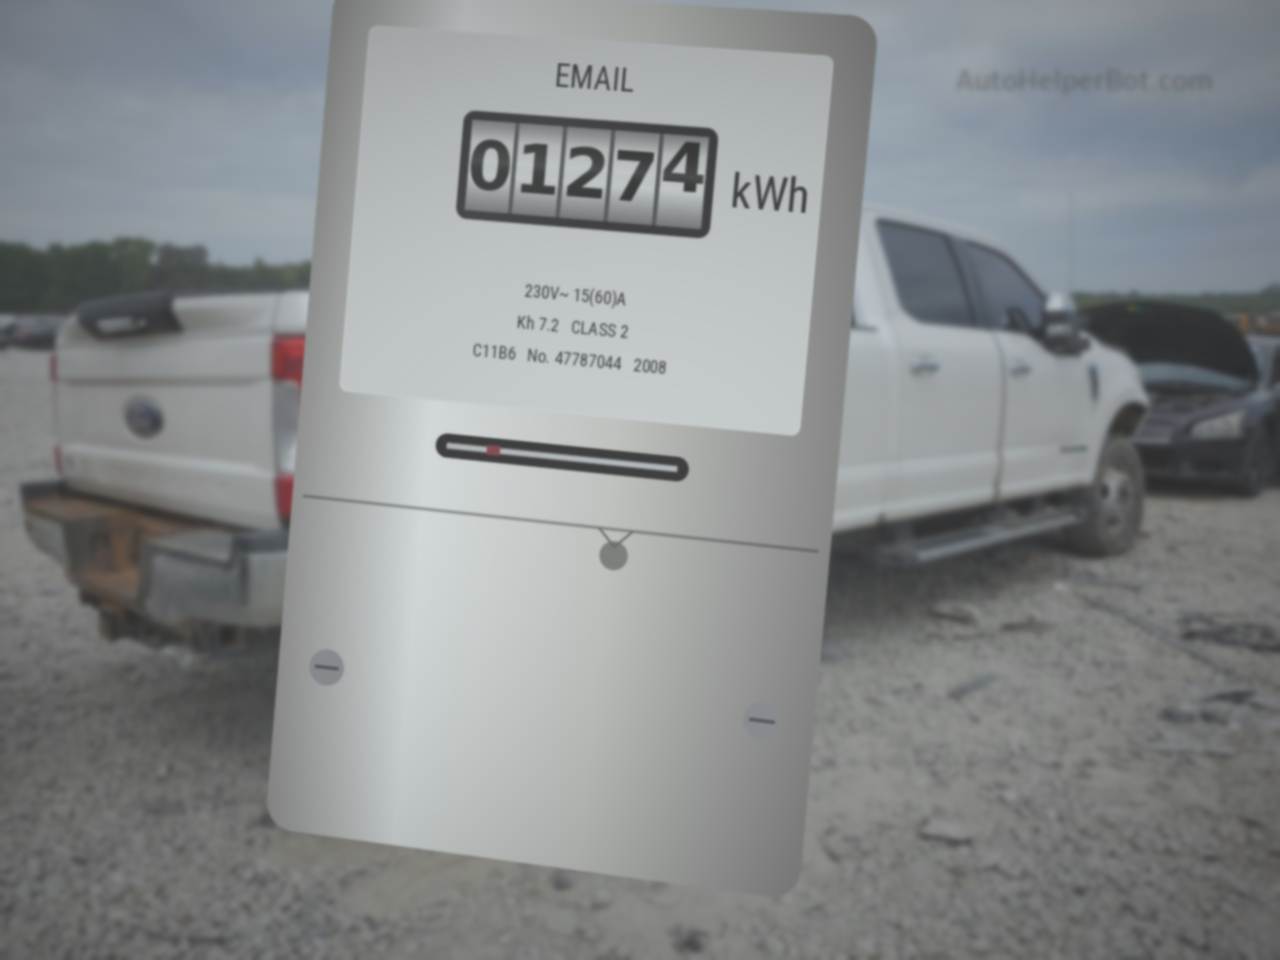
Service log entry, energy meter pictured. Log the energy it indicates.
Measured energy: 1274 kWh
